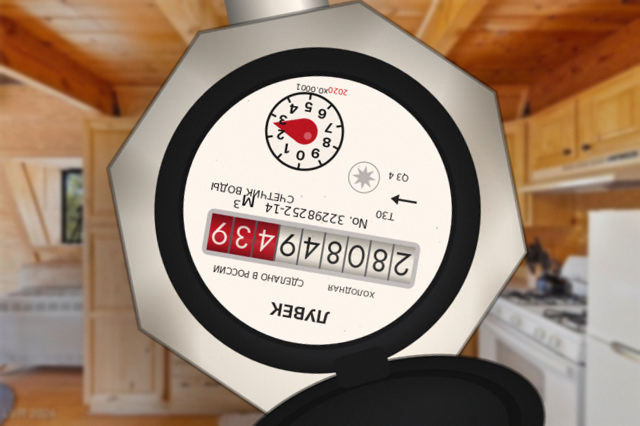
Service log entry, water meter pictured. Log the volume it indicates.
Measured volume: 280849.4392 m³
